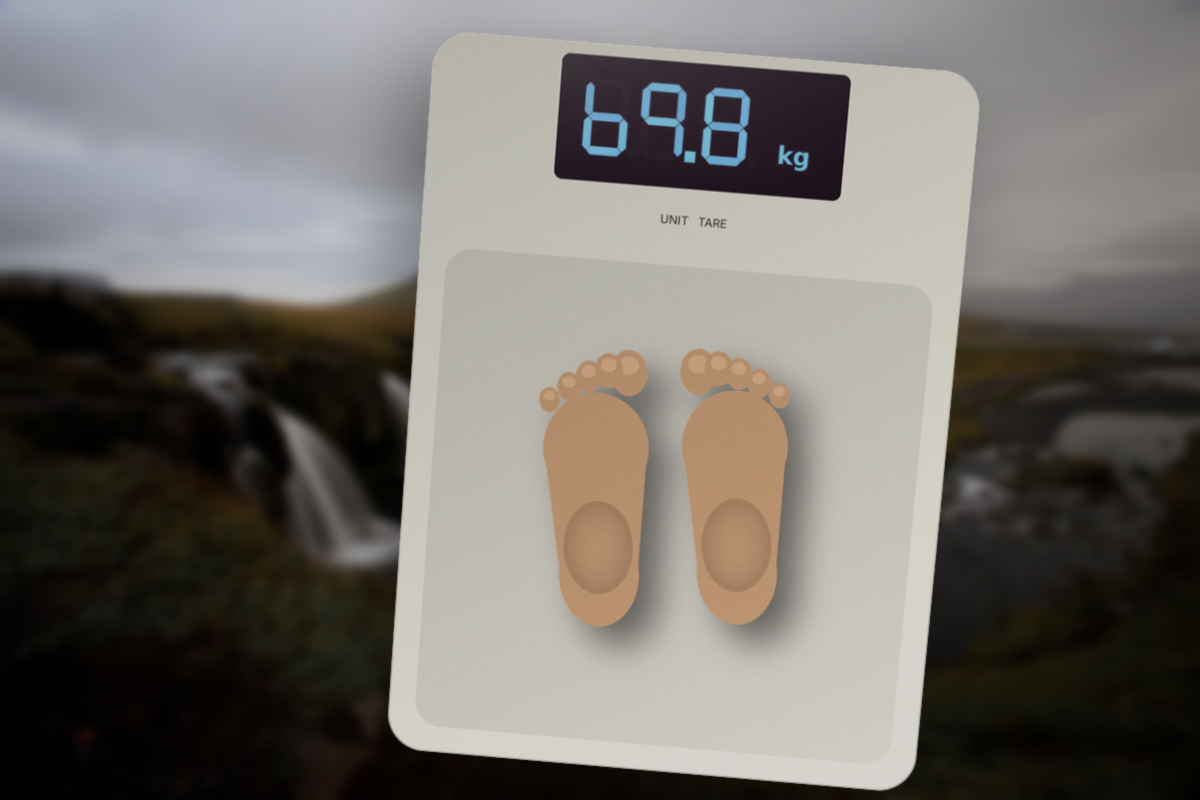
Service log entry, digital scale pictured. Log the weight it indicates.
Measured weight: 69.8 kg
